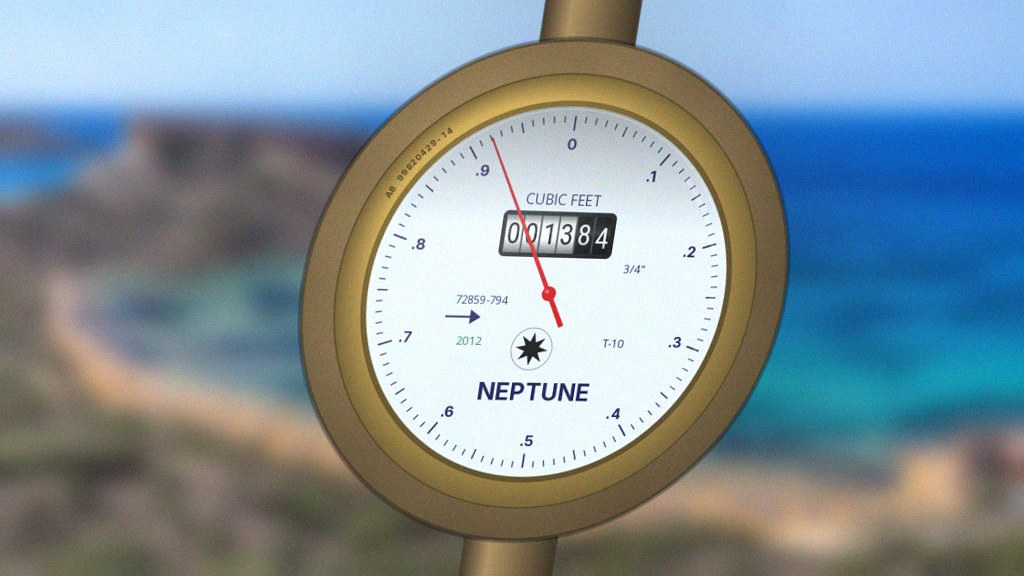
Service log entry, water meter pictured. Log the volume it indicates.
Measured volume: 1383.92 ft³
